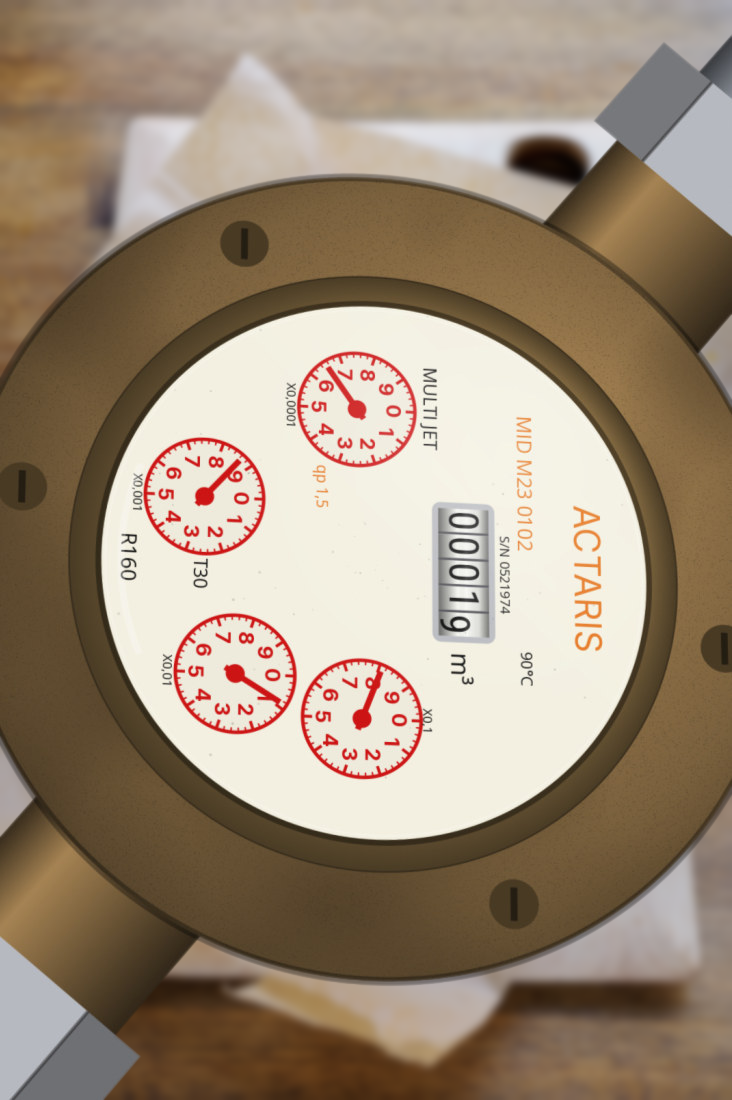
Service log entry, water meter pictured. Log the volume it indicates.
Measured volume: 18.8086 m³
